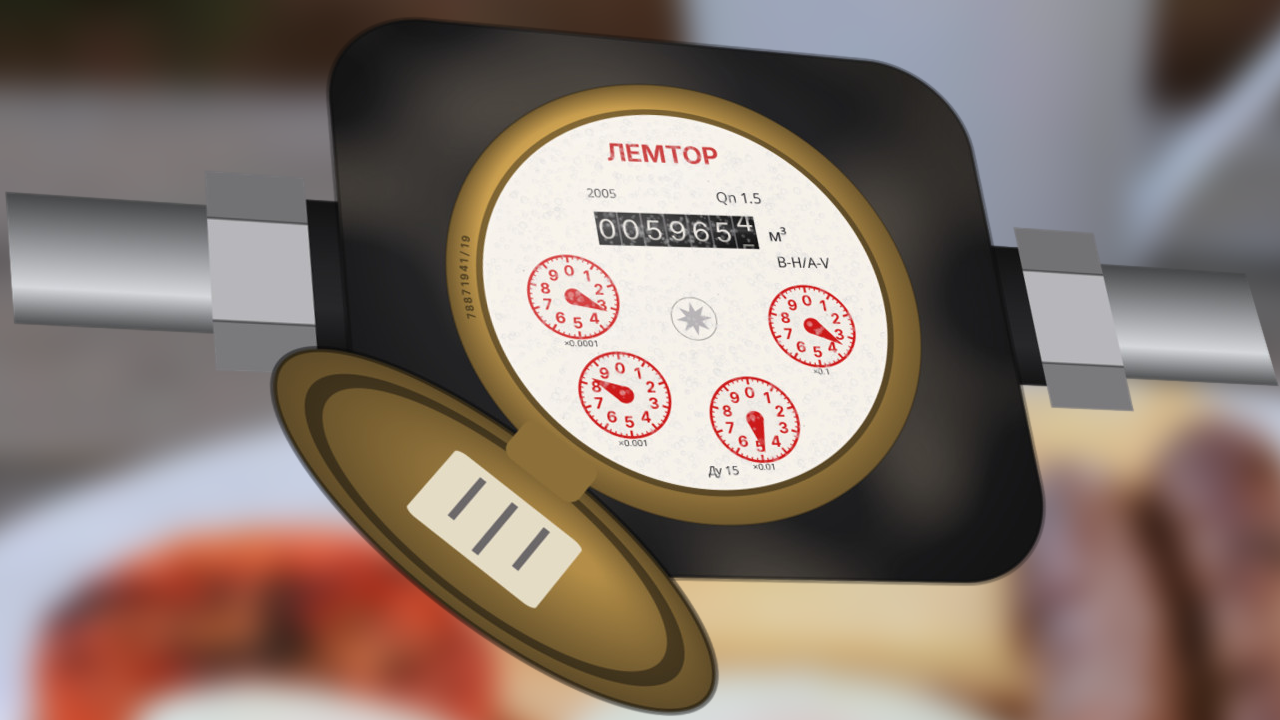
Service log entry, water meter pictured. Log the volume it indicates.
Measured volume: 59654.3483 m³
